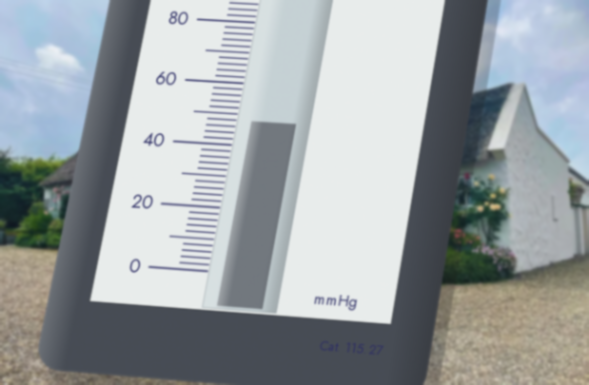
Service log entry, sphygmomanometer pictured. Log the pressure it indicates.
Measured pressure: 48 mmHg
